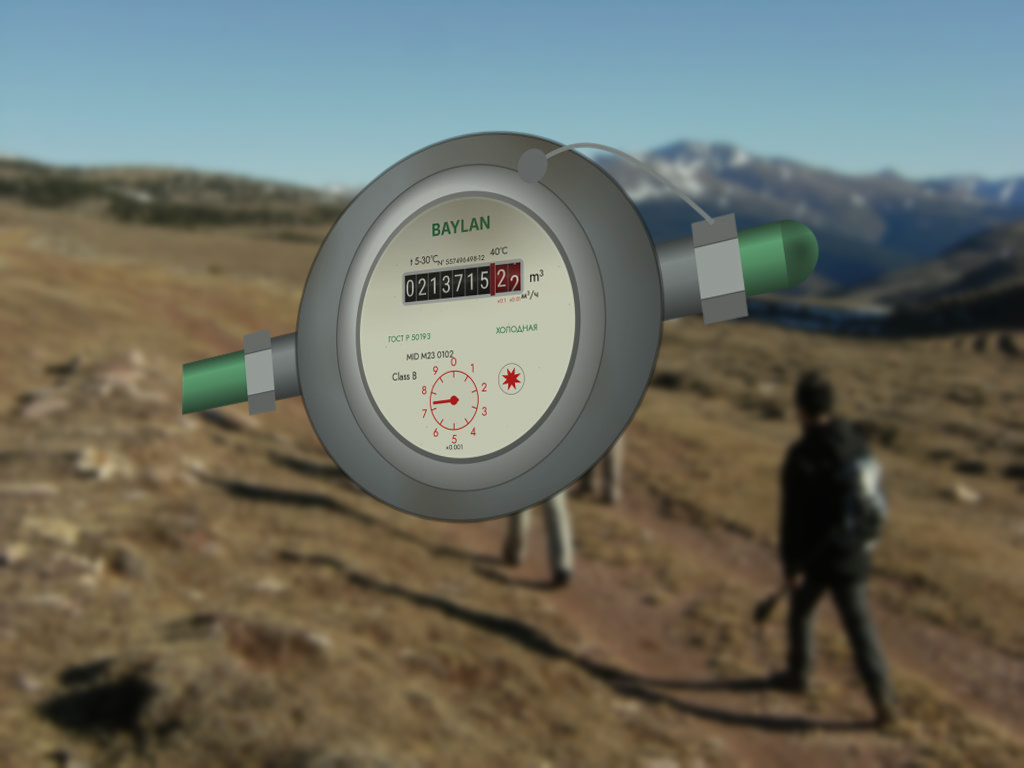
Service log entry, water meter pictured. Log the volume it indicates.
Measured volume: 213715.217 m³
